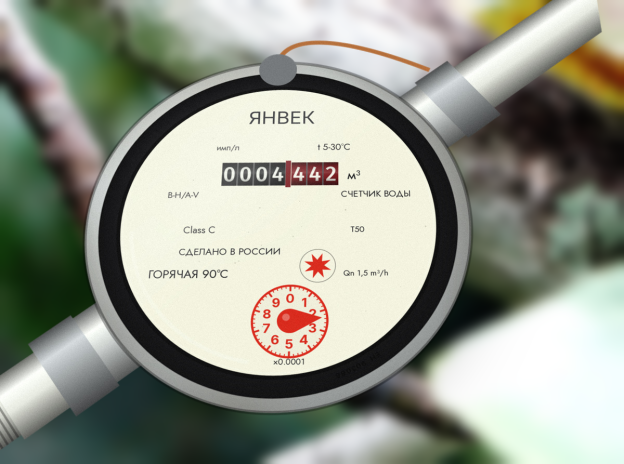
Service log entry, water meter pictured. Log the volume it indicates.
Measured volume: 4.4422 m³
